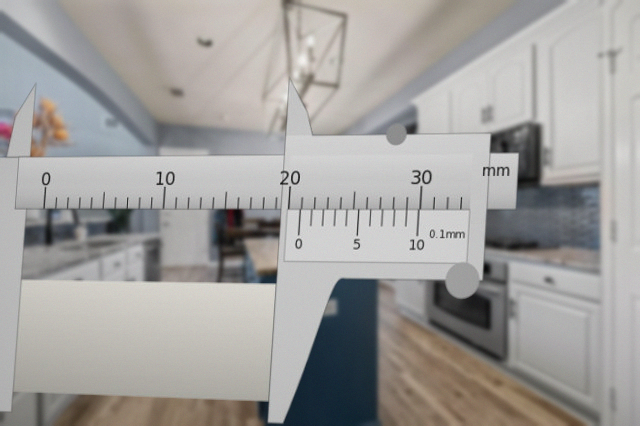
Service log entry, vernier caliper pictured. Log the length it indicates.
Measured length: 20.9 mm
